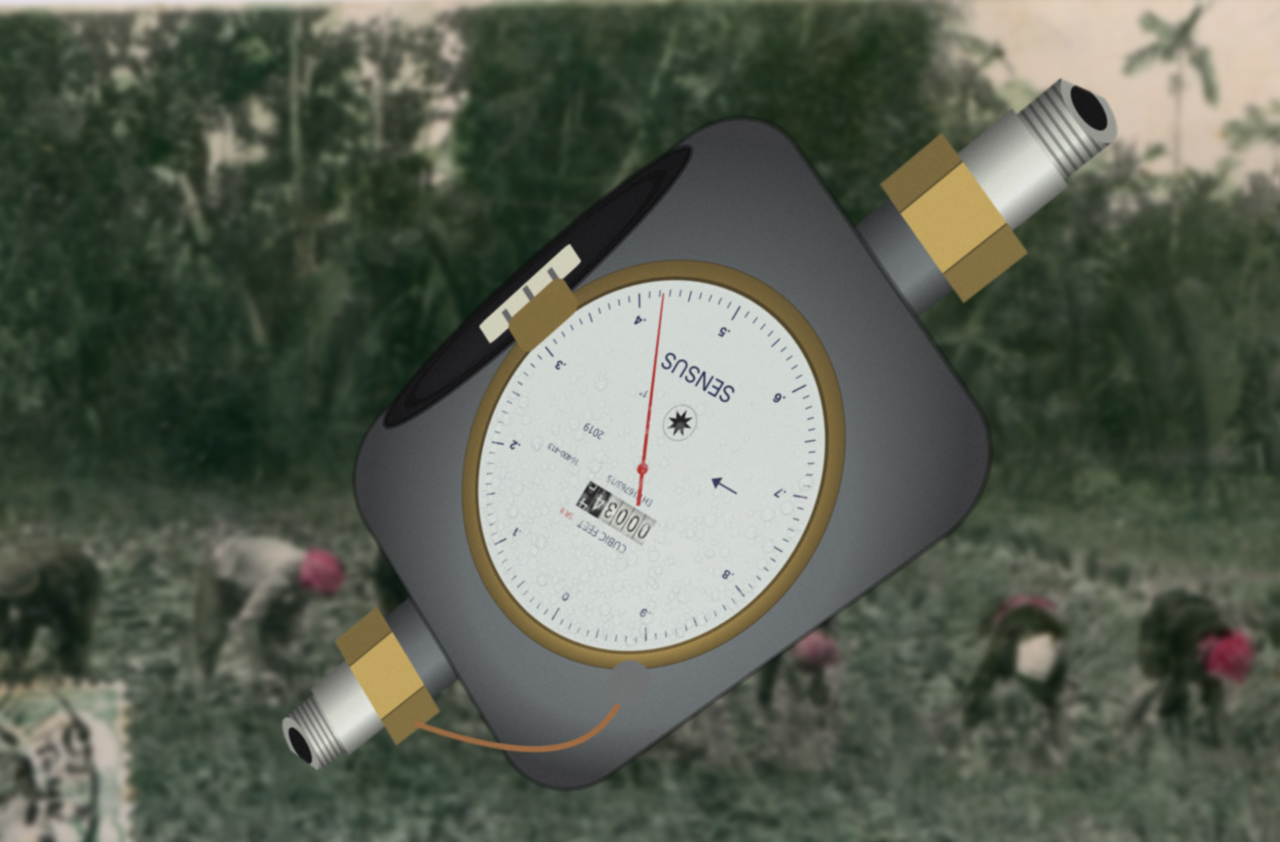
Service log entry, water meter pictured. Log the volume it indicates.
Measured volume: 344.42 ft³
